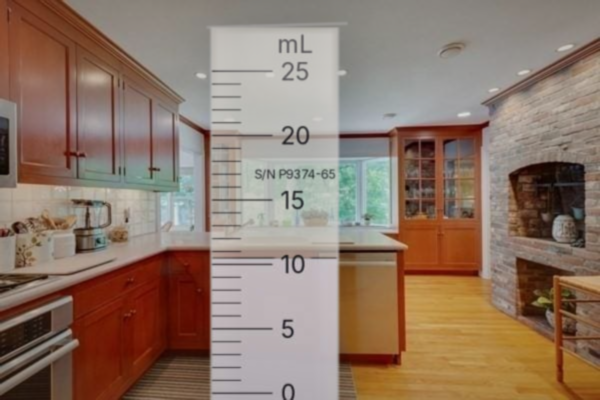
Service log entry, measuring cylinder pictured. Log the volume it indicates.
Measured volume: 10.5 mL
